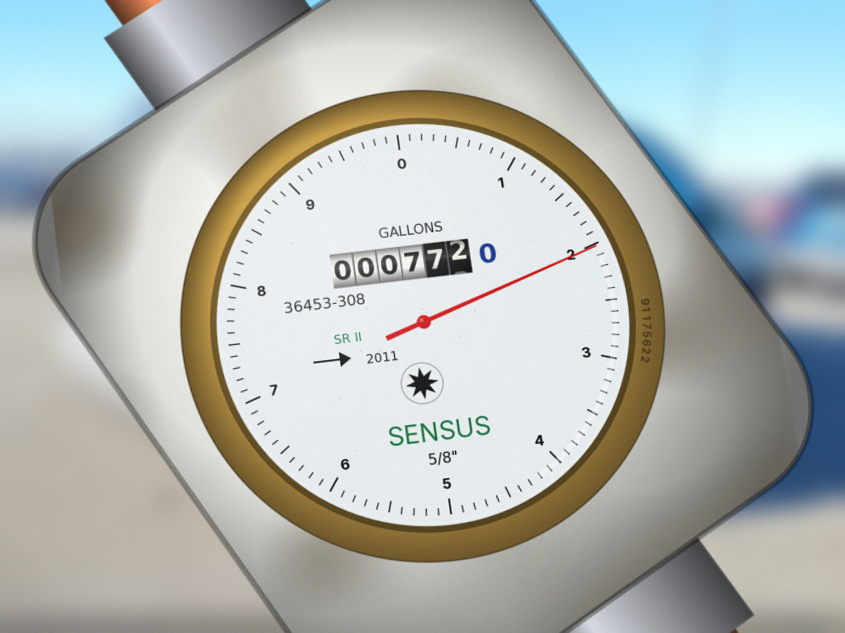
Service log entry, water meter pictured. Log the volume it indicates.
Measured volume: 7722.0 gal
